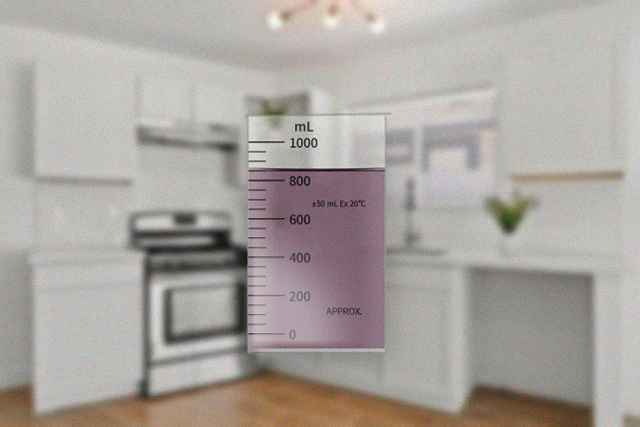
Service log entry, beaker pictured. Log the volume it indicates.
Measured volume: 850 mL
